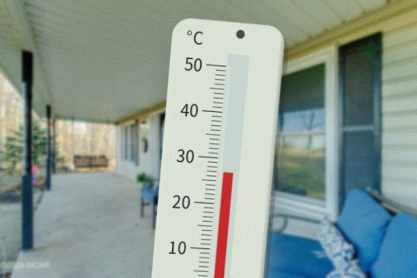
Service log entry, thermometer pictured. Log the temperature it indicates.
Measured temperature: 27 °C
